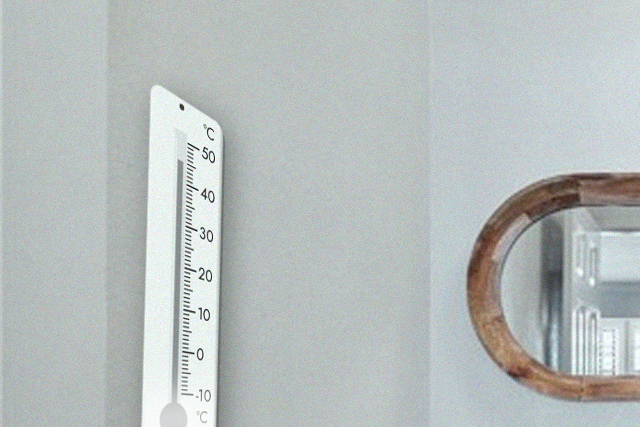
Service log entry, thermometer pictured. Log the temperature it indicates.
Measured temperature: 45 °C
